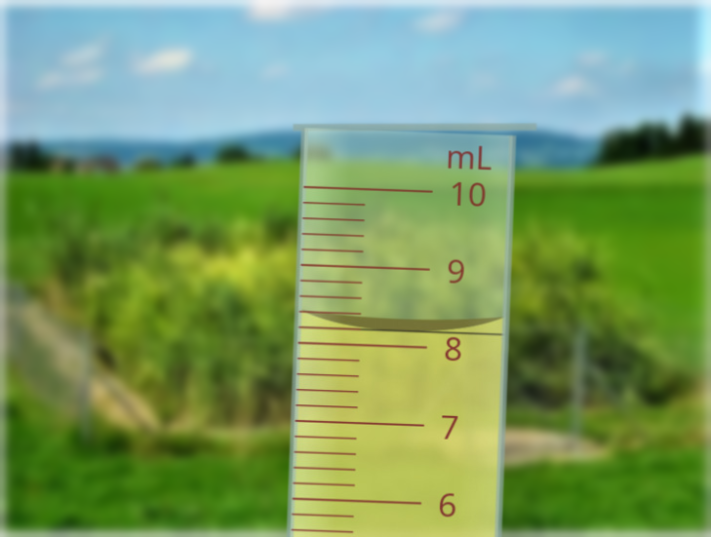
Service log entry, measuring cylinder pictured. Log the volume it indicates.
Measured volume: 8.2 mL
